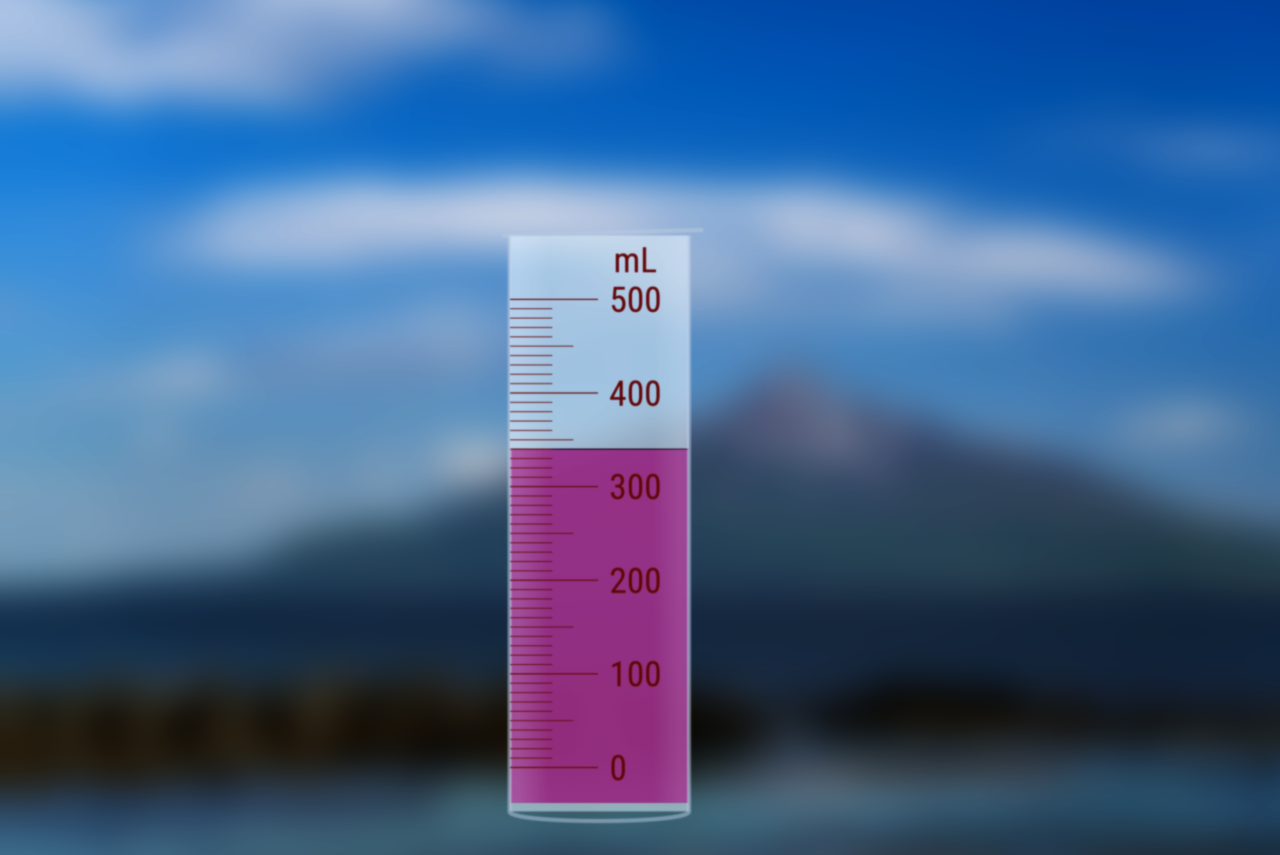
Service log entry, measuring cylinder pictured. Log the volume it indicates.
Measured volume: 340 mL
